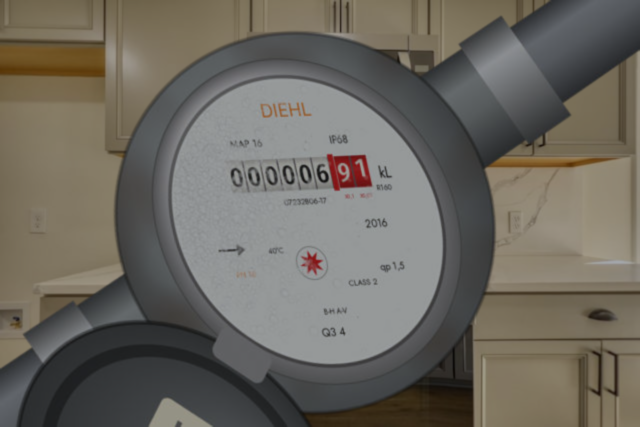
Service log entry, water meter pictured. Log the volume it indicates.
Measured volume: 6.91 kL
